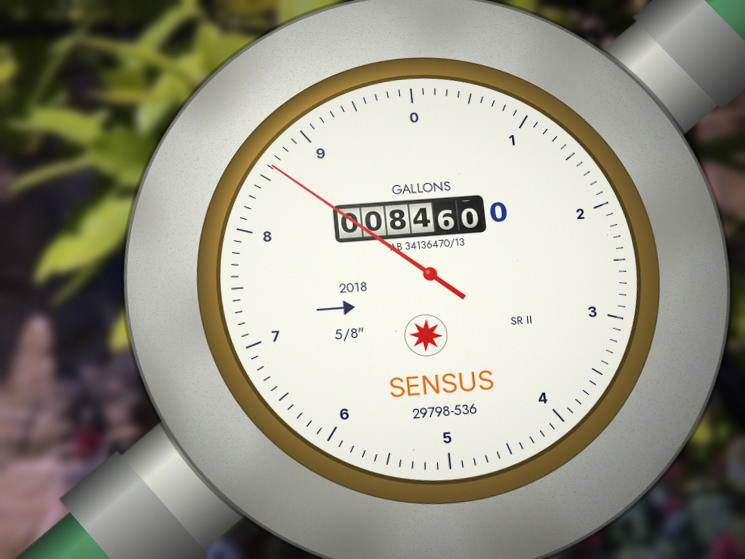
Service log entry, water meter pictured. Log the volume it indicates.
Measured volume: 84598.6 gal
